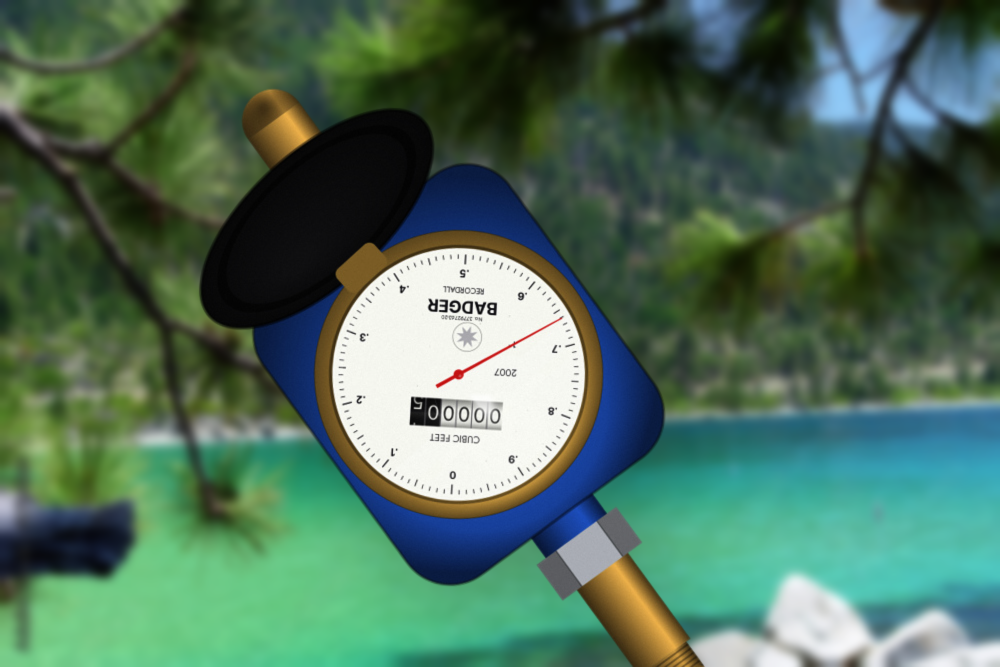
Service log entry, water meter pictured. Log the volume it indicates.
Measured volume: 4.66 ft³
